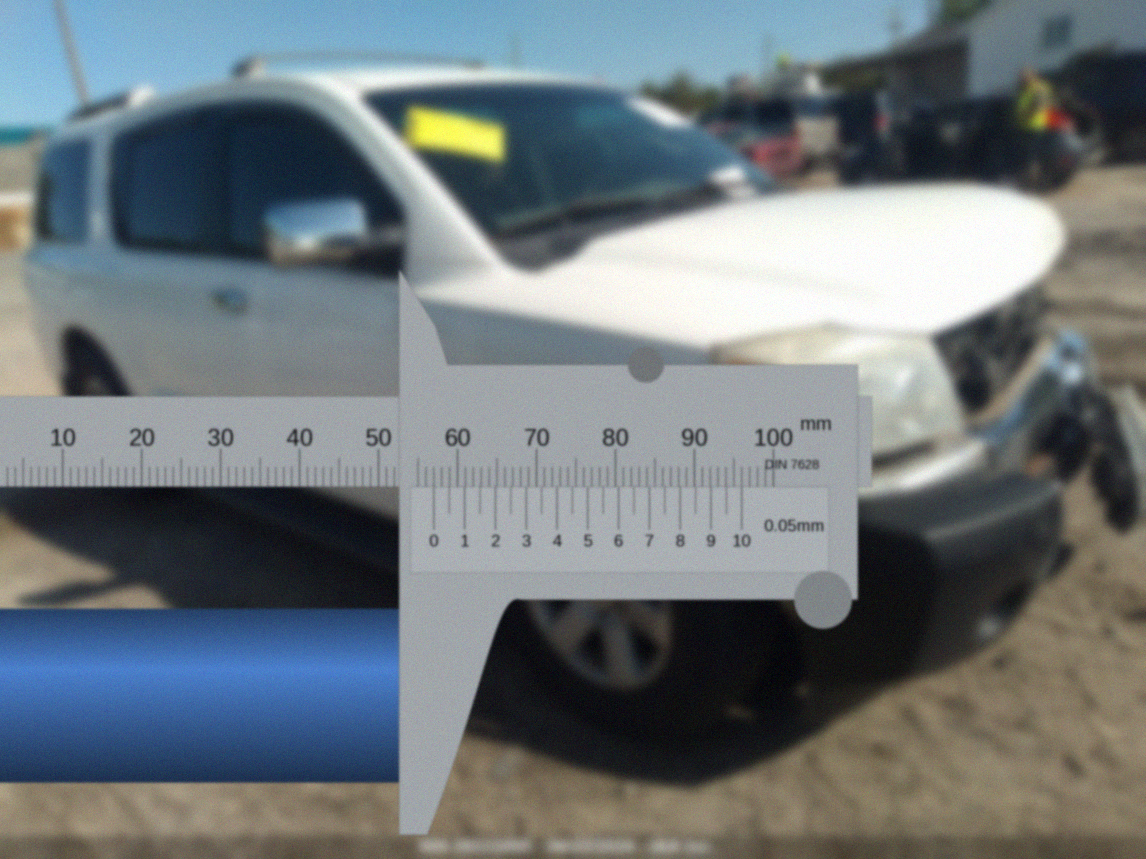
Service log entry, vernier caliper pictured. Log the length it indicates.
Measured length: 57.0 mm
